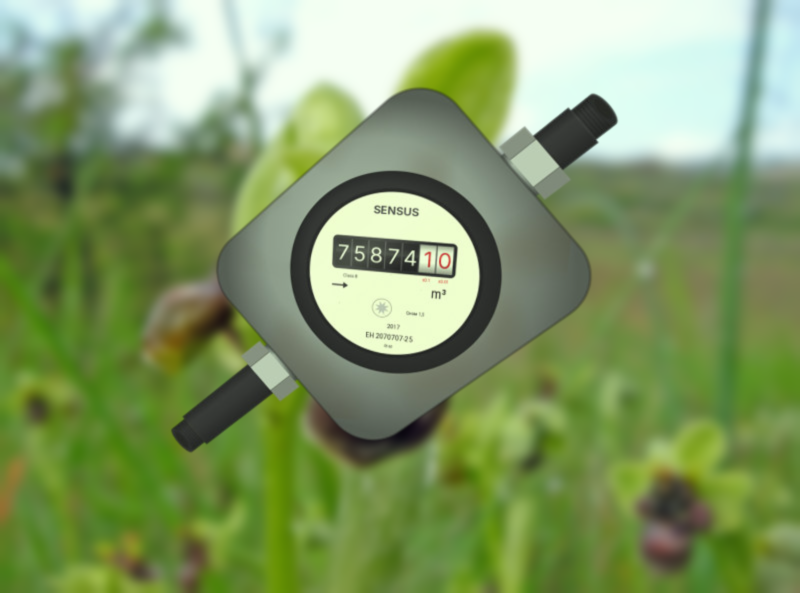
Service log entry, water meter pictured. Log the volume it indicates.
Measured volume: 75874.10 m³
